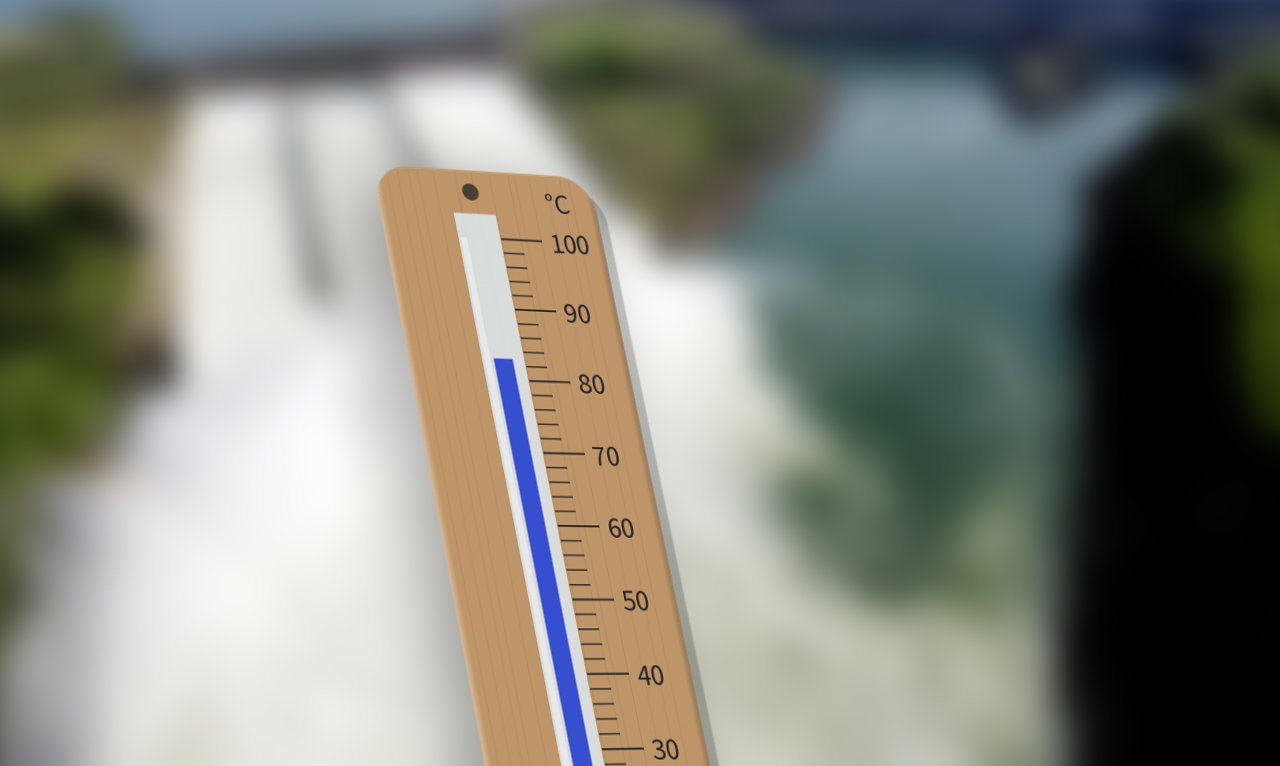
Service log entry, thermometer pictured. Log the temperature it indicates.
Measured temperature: 83 °C
